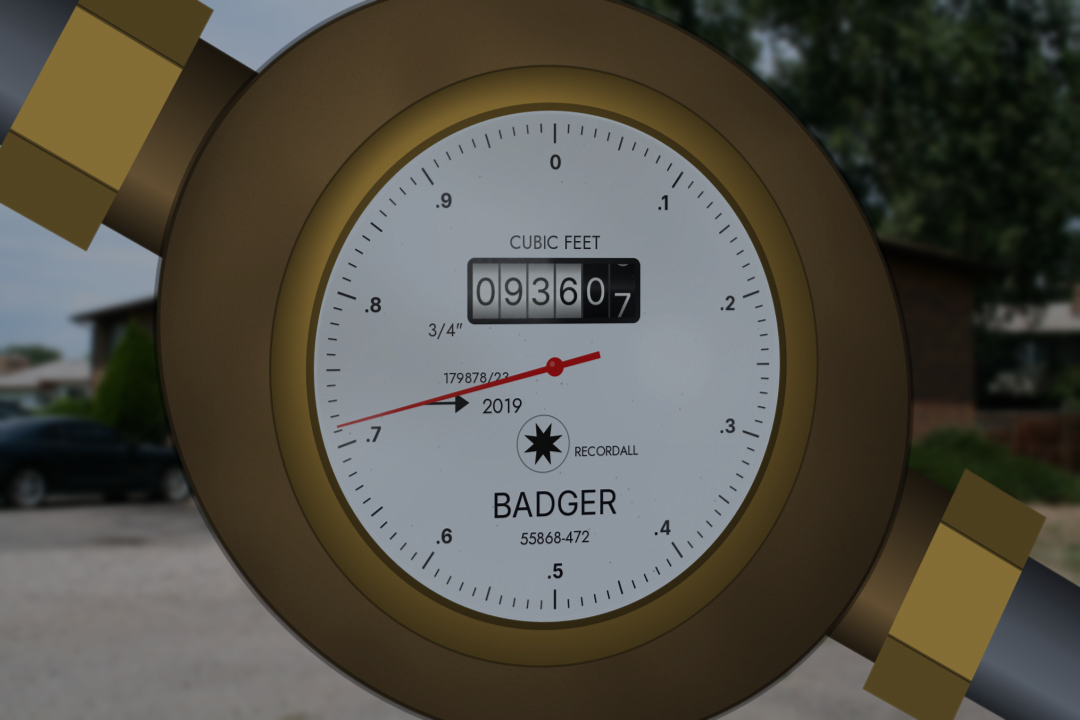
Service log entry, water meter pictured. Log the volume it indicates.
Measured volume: 93606.71 ft³
